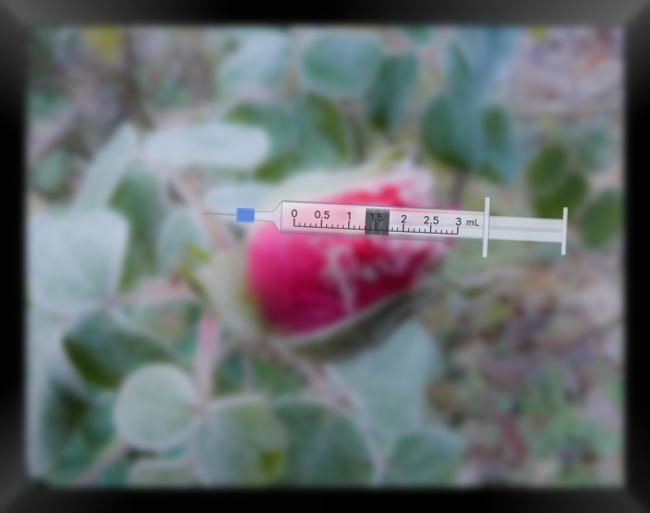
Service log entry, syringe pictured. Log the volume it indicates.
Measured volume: 1.3 mL
